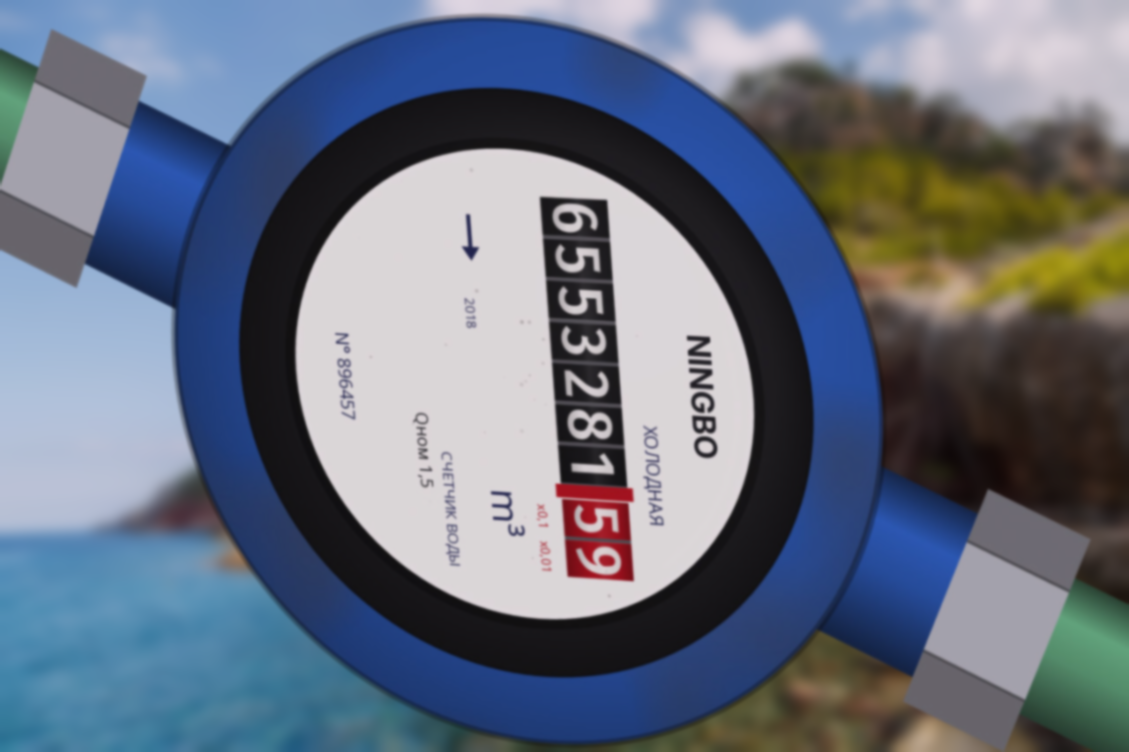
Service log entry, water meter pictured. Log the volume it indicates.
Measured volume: 6553281.59 m³
